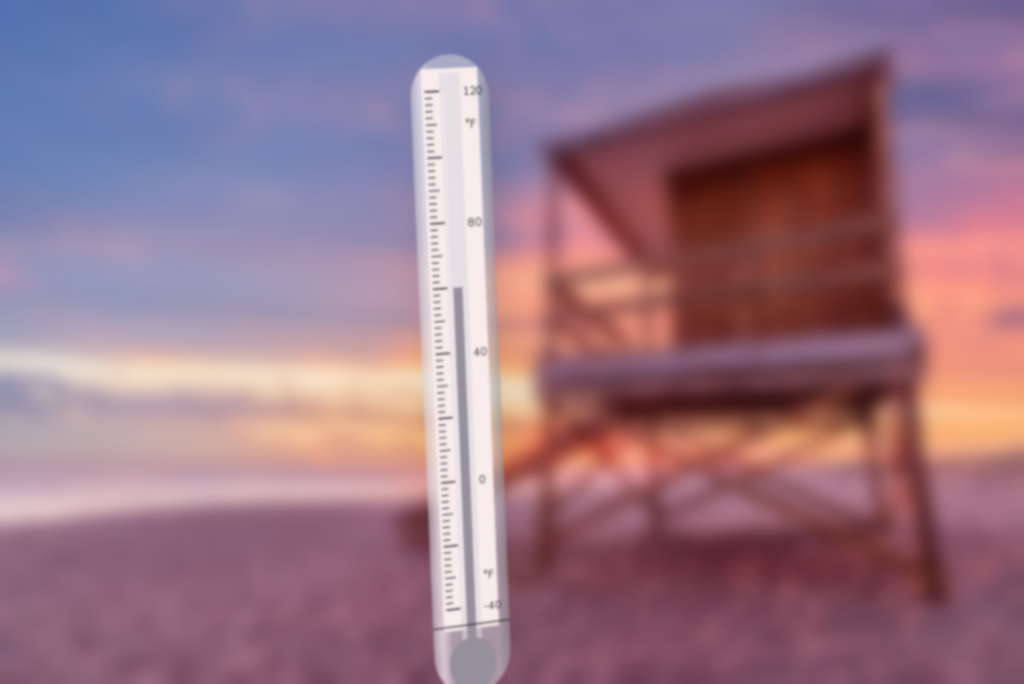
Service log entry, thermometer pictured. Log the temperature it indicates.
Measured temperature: 60 °F
